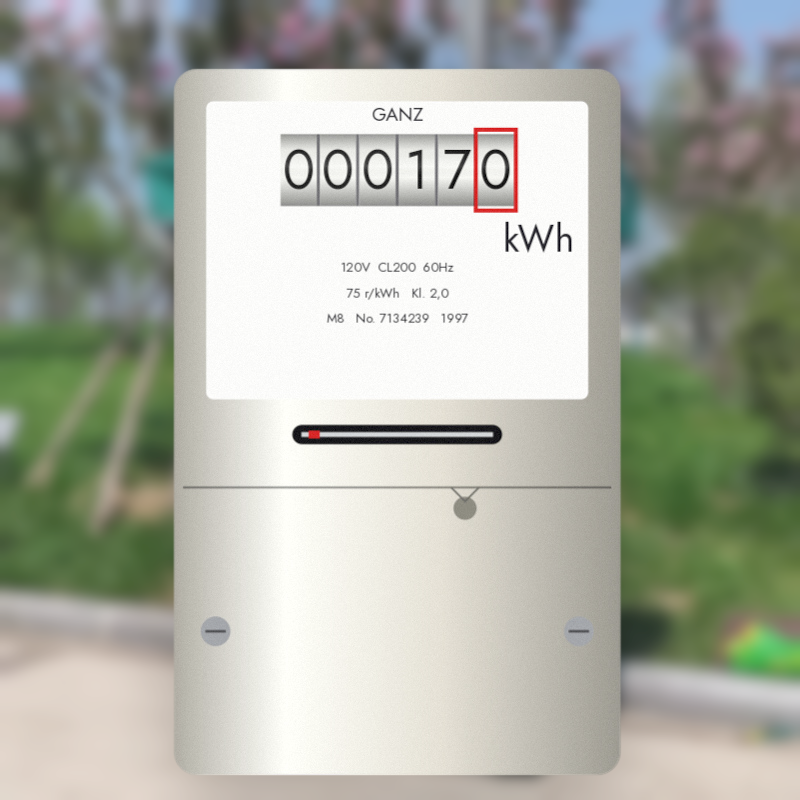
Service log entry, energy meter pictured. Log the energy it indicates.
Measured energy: 17.0 kWh
